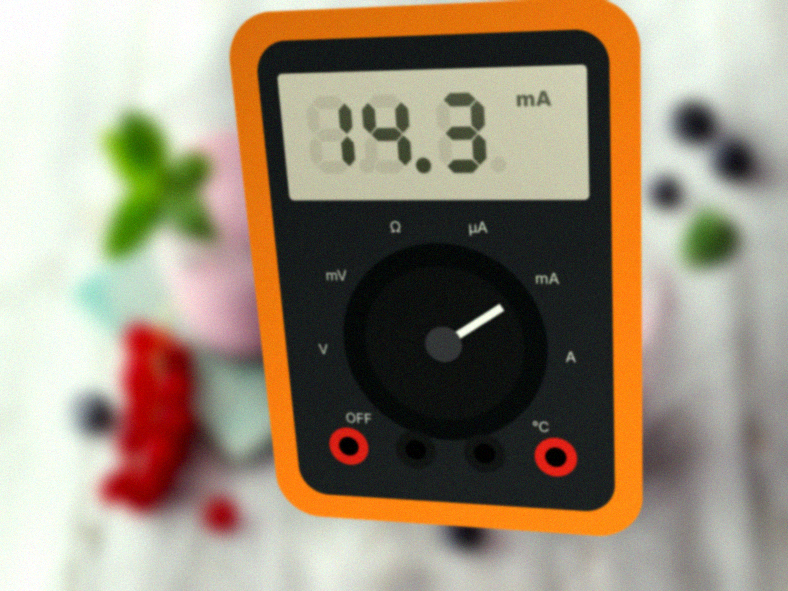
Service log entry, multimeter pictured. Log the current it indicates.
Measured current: 14.3 mA
